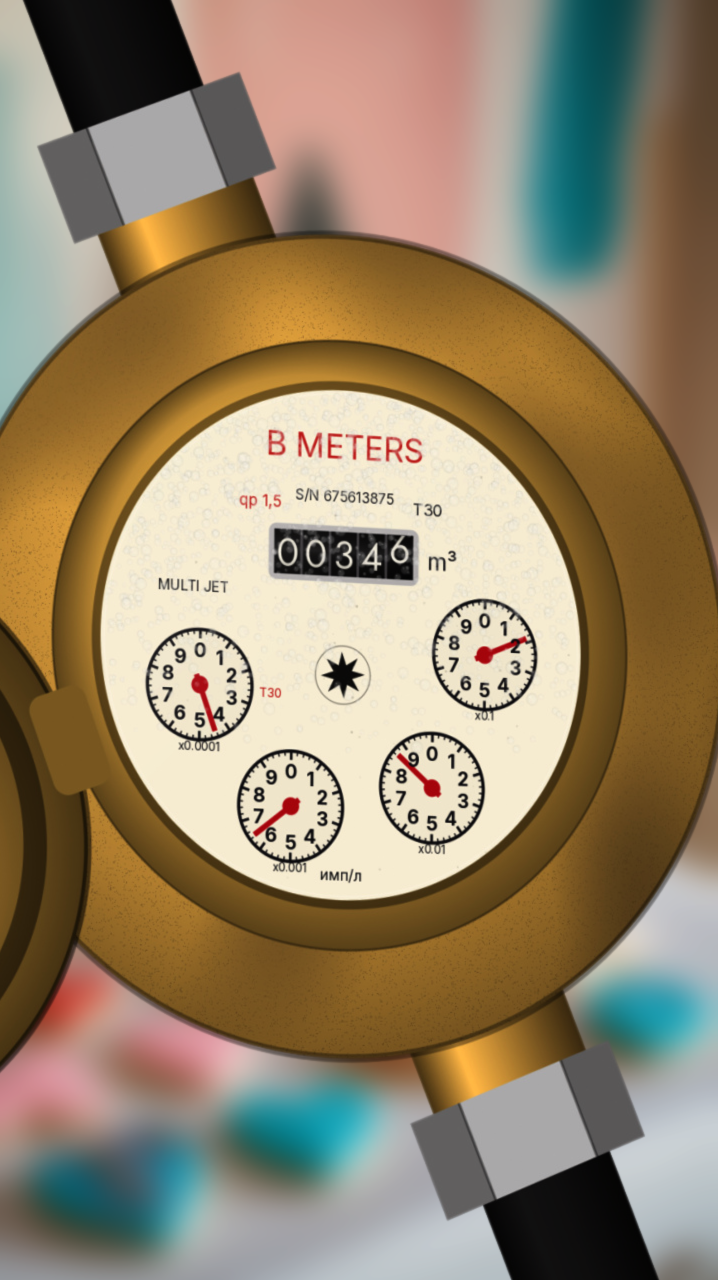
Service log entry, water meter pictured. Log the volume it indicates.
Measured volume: 346.1864 m³
